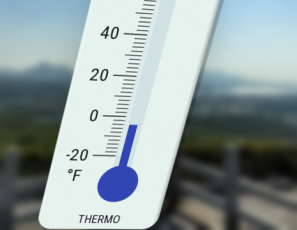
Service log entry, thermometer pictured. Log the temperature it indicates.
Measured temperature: -4 °F
